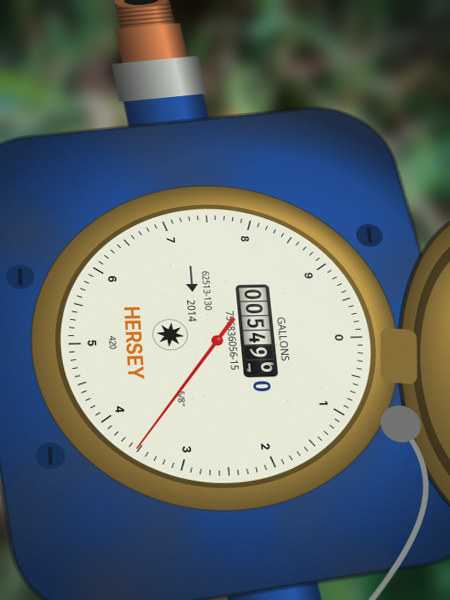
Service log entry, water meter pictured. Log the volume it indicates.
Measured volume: 54963.5 gal
